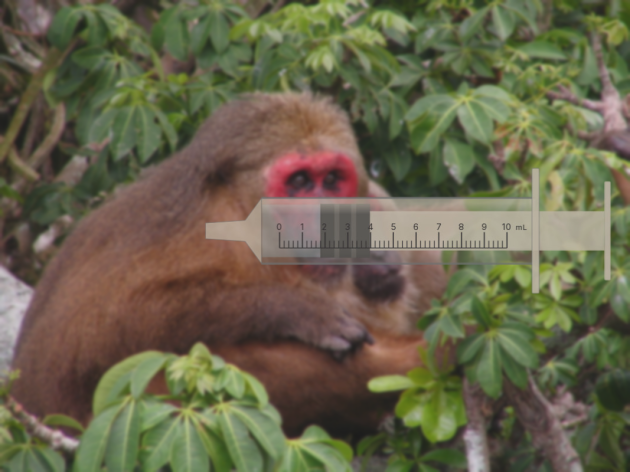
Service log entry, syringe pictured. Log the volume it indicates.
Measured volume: 1.8 mL
